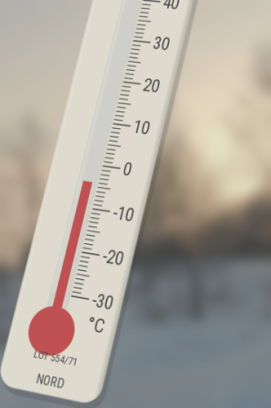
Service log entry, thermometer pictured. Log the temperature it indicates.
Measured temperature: -4 °C
